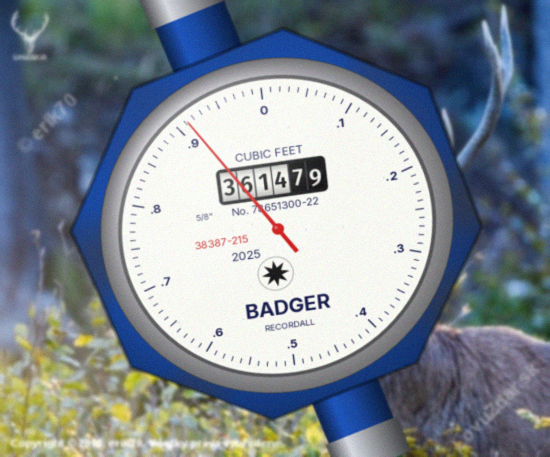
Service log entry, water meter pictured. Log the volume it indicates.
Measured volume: 361478.91 ft³
